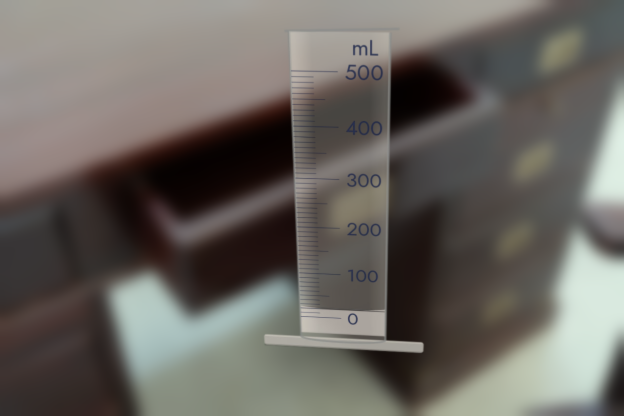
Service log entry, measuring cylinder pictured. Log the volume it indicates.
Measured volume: 20 mL
